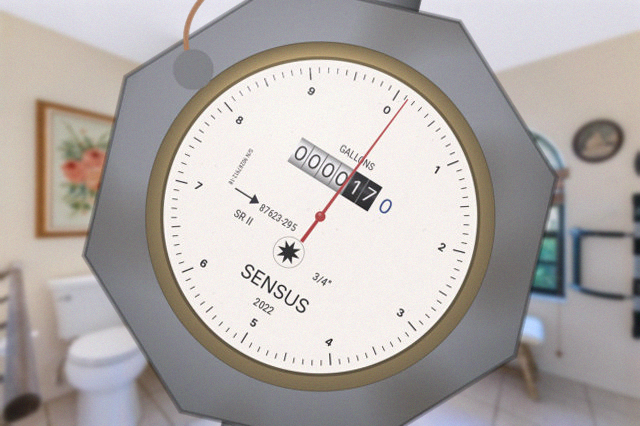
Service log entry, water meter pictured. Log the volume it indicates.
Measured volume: 170.1 gal
